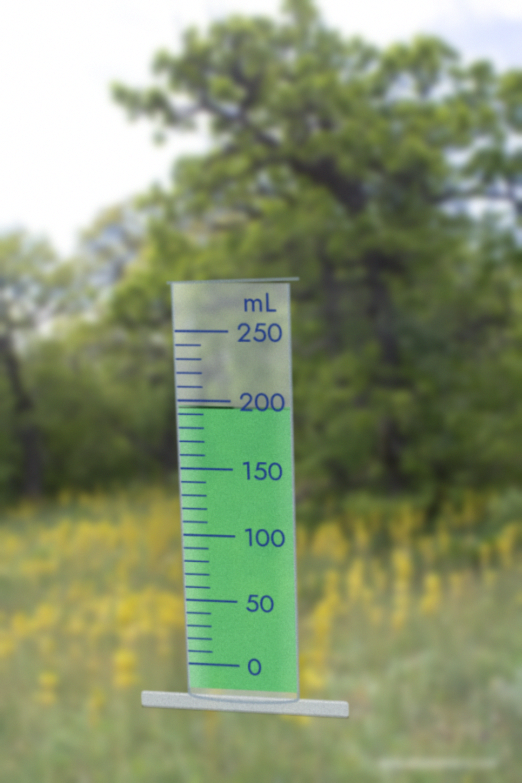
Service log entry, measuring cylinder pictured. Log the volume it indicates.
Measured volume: 195 mL
